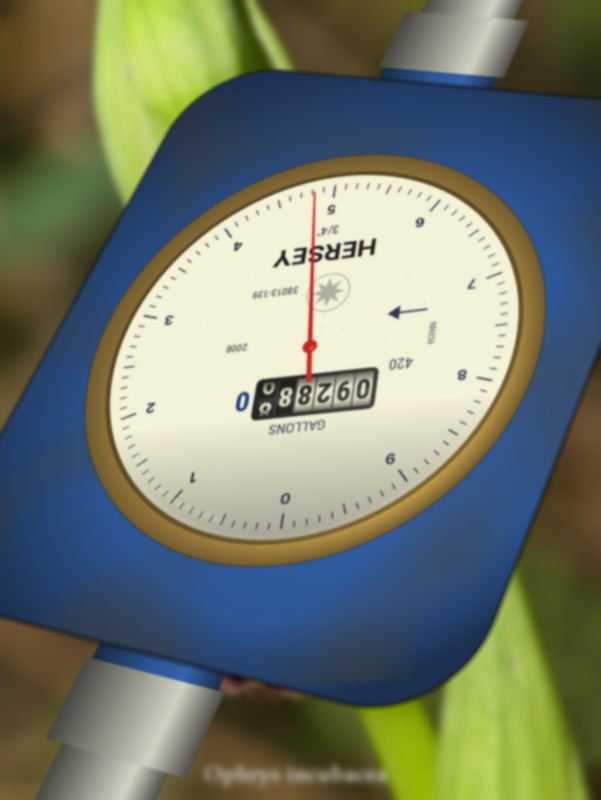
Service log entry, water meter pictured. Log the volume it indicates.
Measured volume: 928884.8 gal
